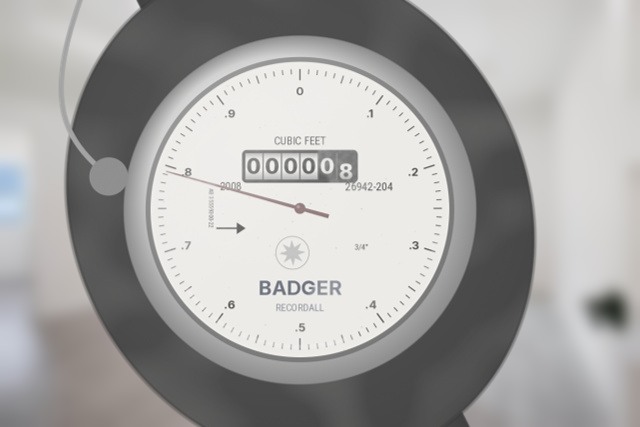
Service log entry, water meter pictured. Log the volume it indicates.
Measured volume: 7.79 ft³
